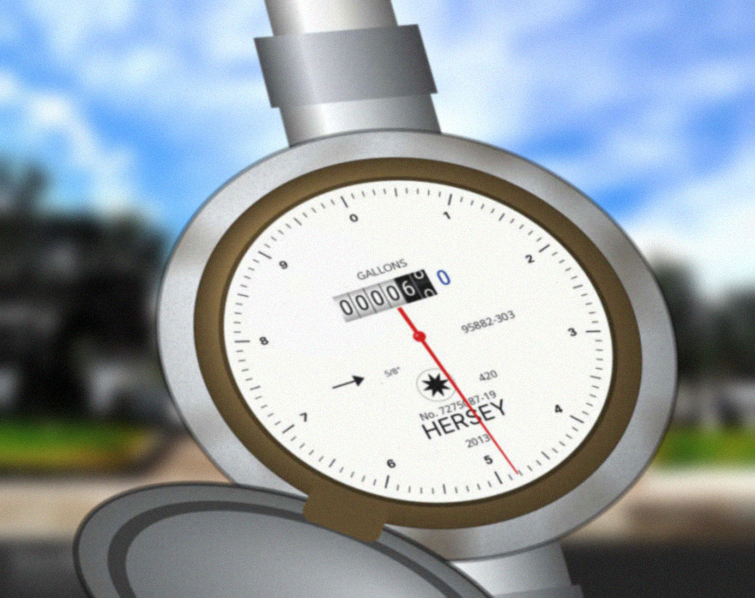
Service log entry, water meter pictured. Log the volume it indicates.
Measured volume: 684.8 gal
